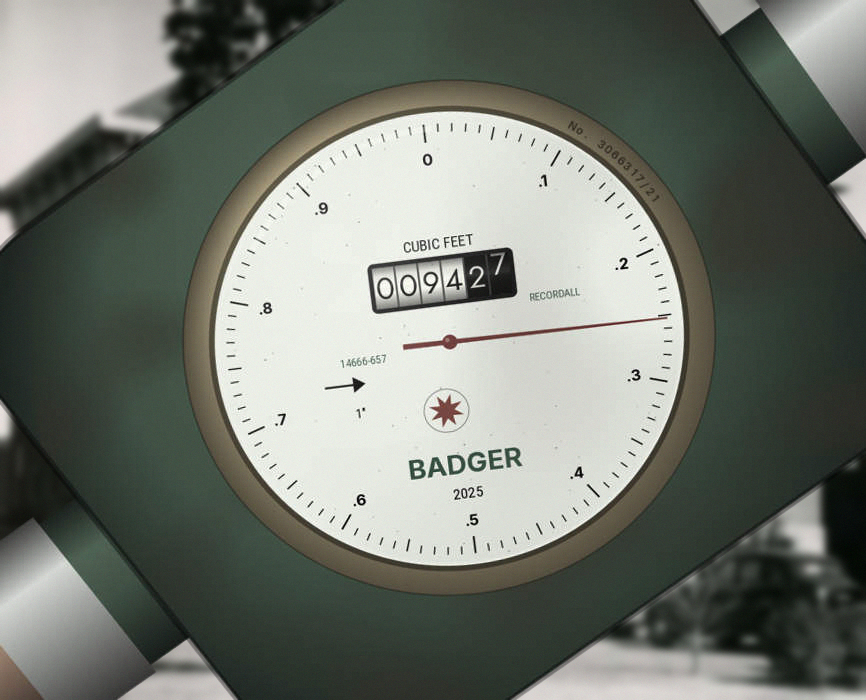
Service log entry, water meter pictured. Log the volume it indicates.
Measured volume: 9427.25 ft³
